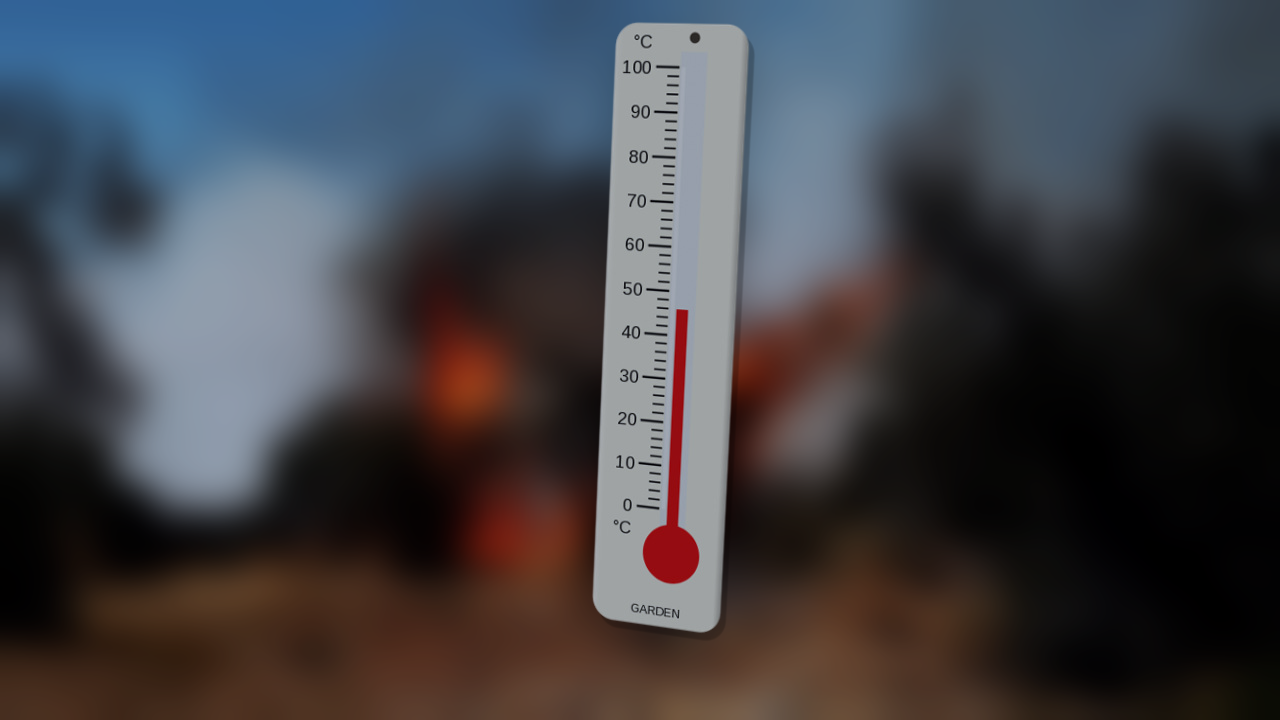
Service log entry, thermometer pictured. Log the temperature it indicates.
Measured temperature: 46 °C
